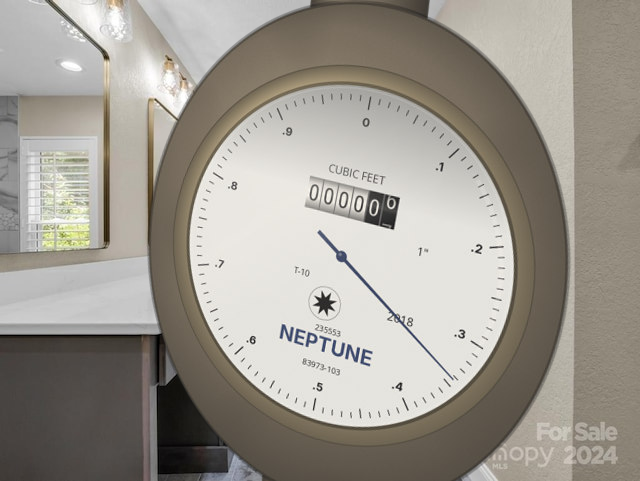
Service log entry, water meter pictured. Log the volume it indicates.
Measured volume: 6.34 ft³
